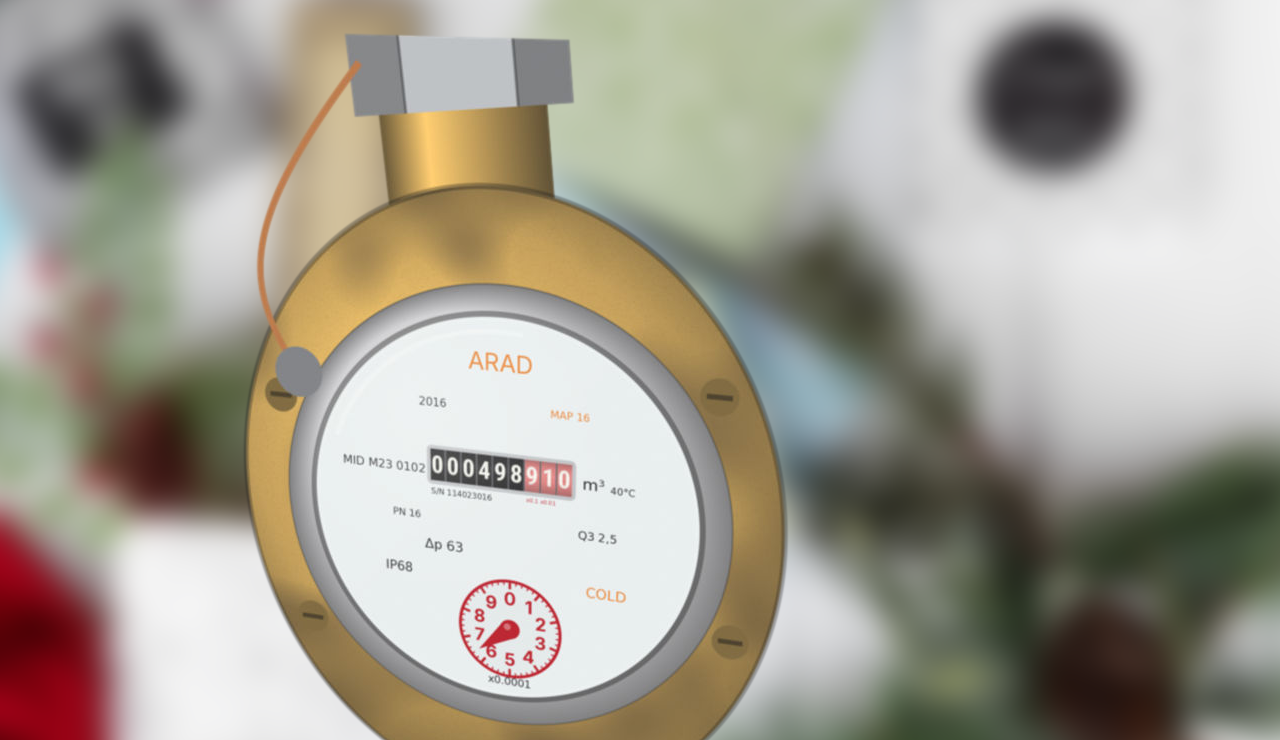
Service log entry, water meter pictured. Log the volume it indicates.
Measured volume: 498.9106 m³
